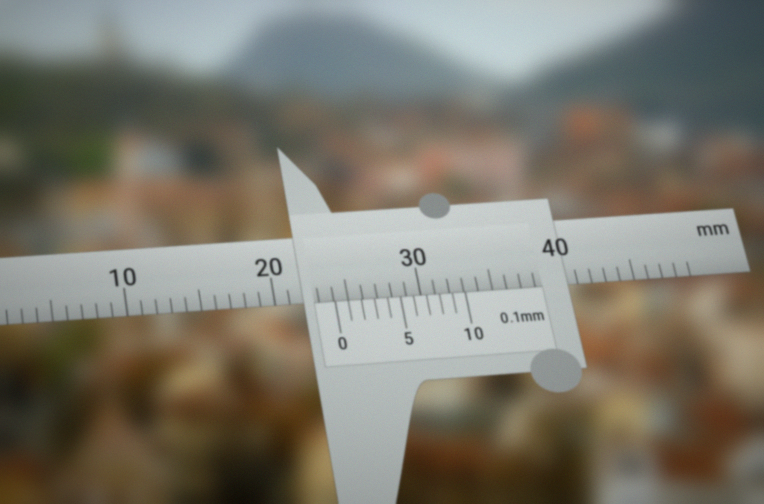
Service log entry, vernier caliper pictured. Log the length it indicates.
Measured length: 24.1 mm
